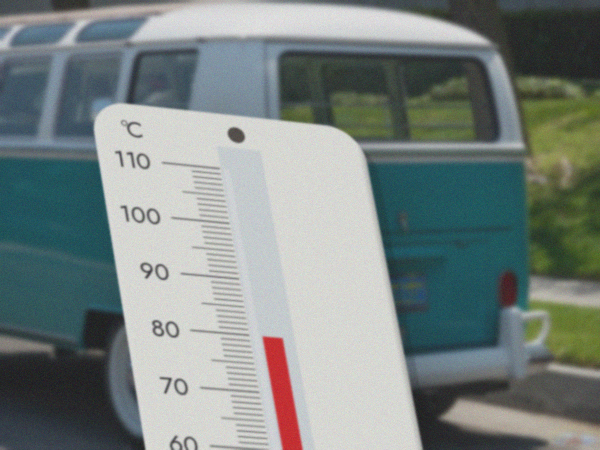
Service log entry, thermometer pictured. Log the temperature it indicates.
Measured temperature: 80 °C
